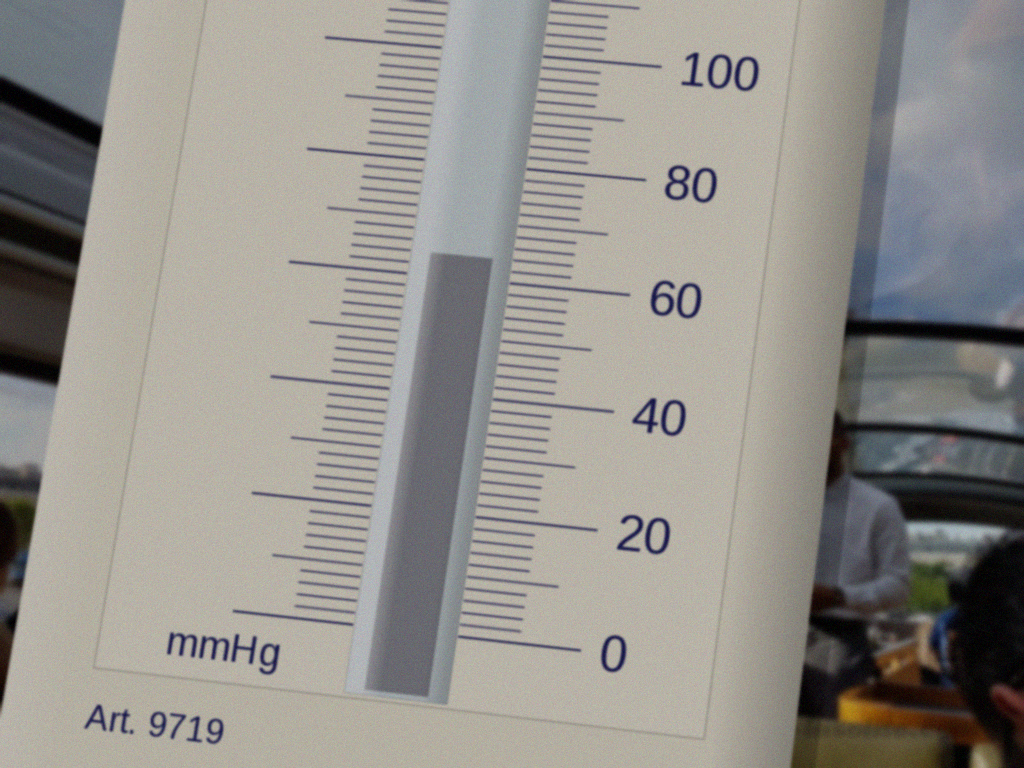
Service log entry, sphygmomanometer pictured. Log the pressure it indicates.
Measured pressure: 64 mmHg
